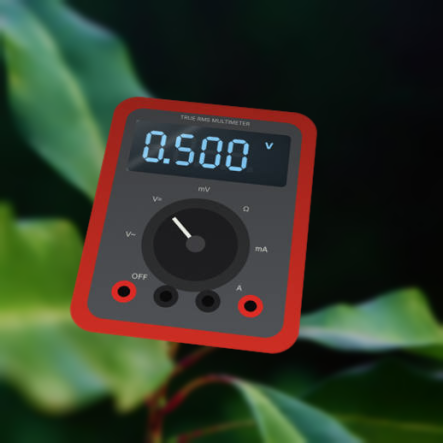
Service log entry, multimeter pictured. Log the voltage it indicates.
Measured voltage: 0.500 V
